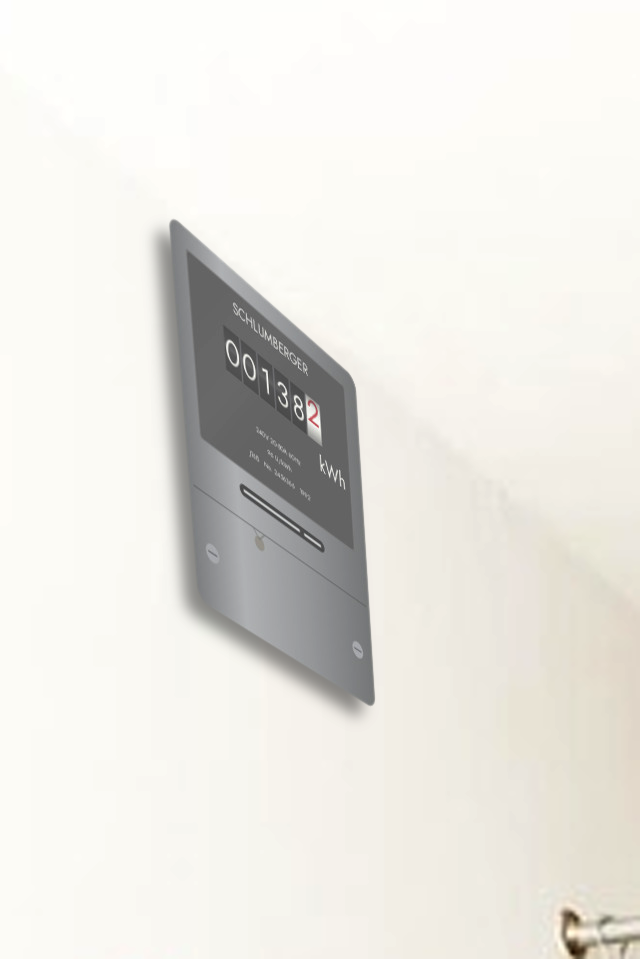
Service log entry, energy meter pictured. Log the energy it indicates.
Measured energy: 138.2 kWh
